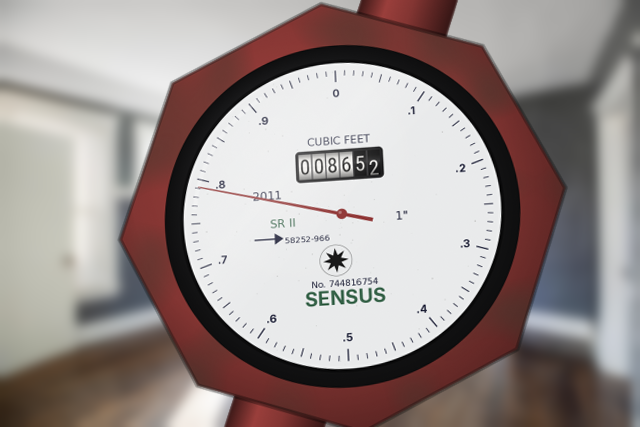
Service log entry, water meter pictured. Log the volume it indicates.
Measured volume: 8651.79 ft³
